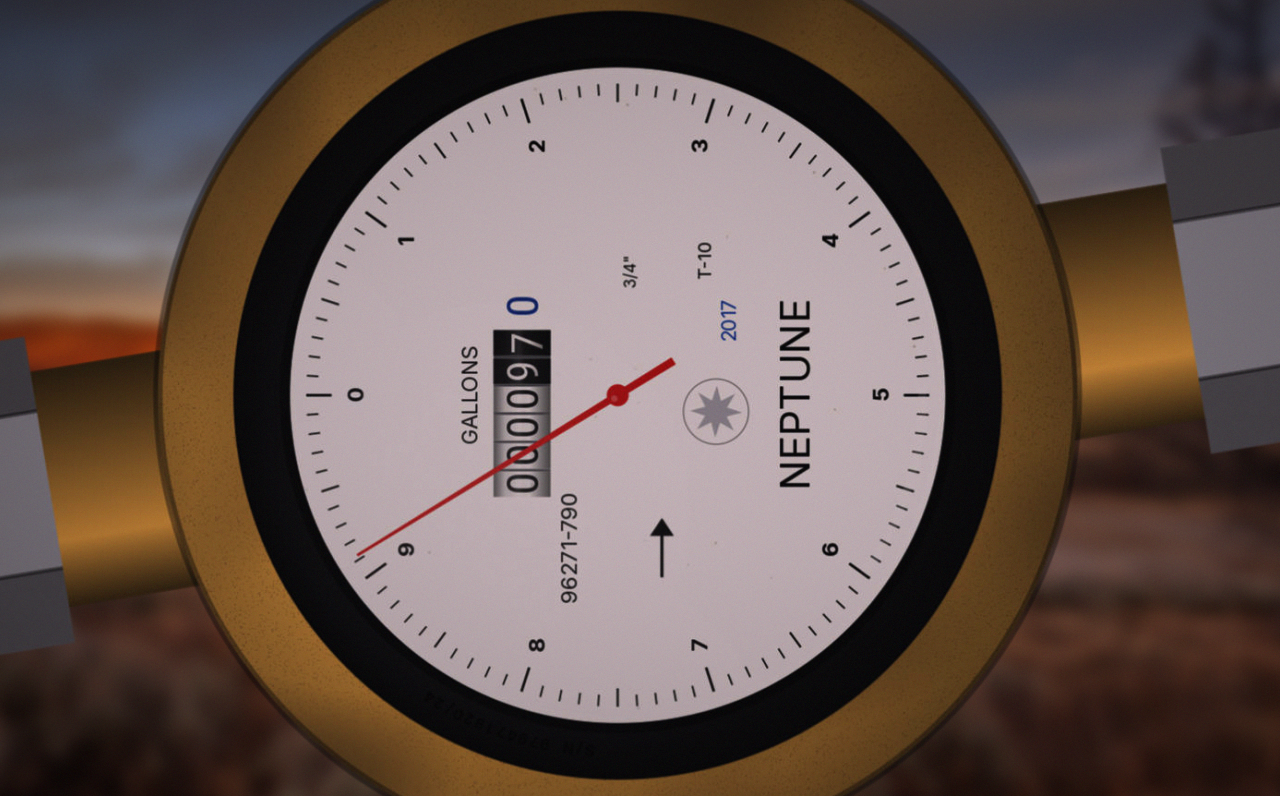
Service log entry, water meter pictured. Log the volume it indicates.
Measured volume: 969.1 gal
